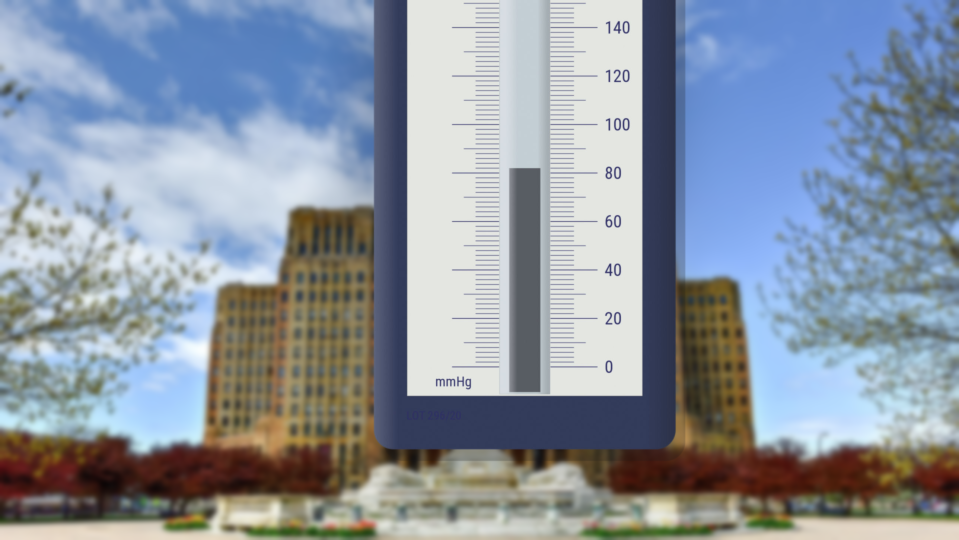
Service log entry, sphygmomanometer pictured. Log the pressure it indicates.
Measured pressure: 82 mmHg
